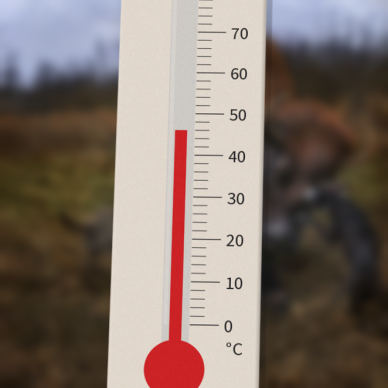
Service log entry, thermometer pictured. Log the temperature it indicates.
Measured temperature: 46 °C
